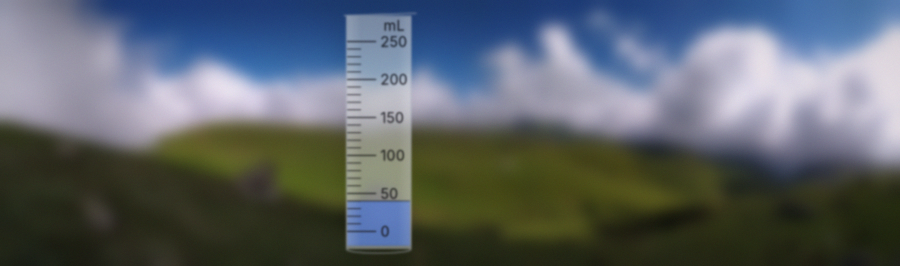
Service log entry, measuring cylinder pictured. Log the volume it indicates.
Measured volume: 40 mL
